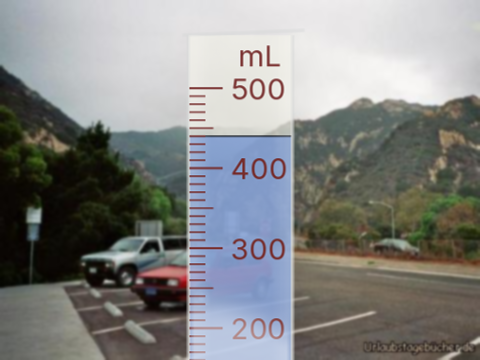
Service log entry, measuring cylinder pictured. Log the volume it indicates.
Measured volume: 440 mL
